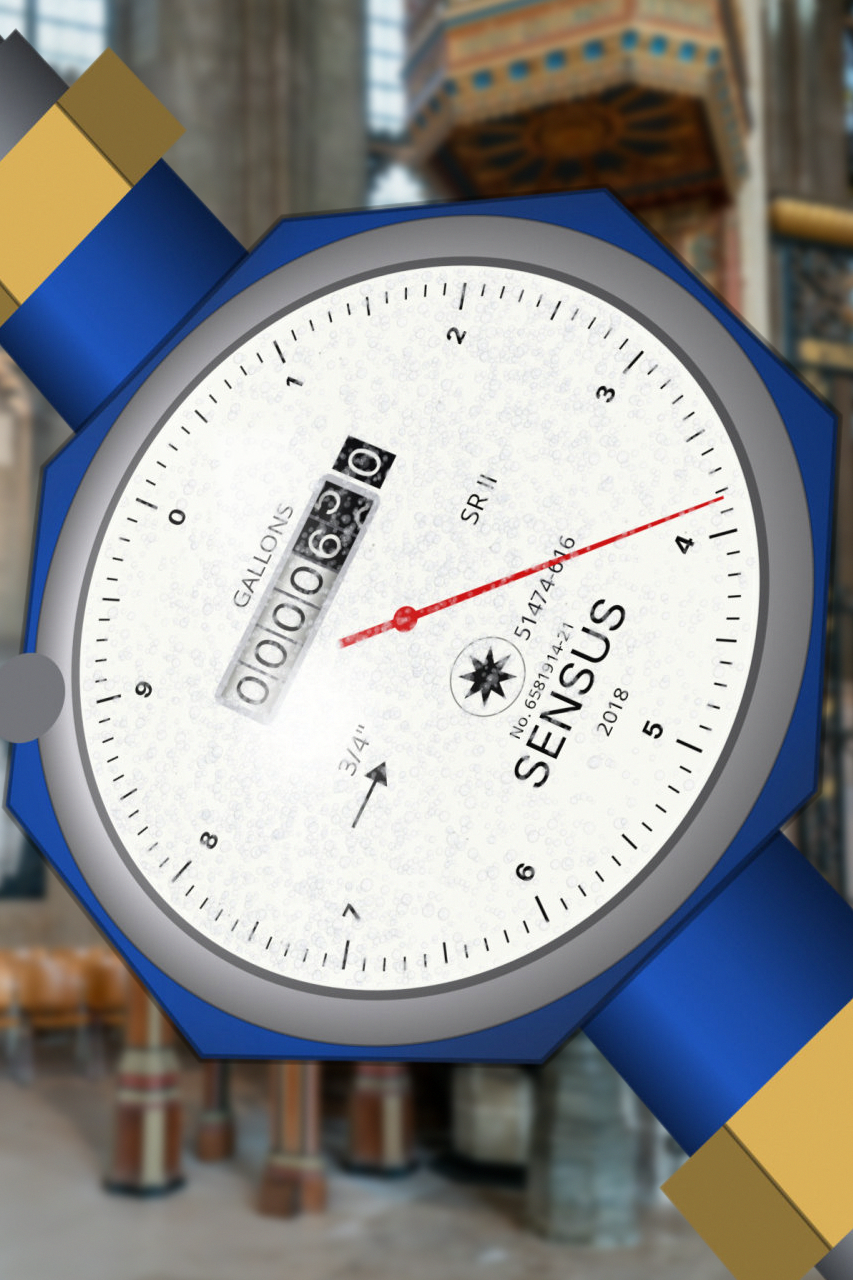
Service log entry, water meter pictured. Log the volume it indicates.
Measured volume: 653.8 gal
